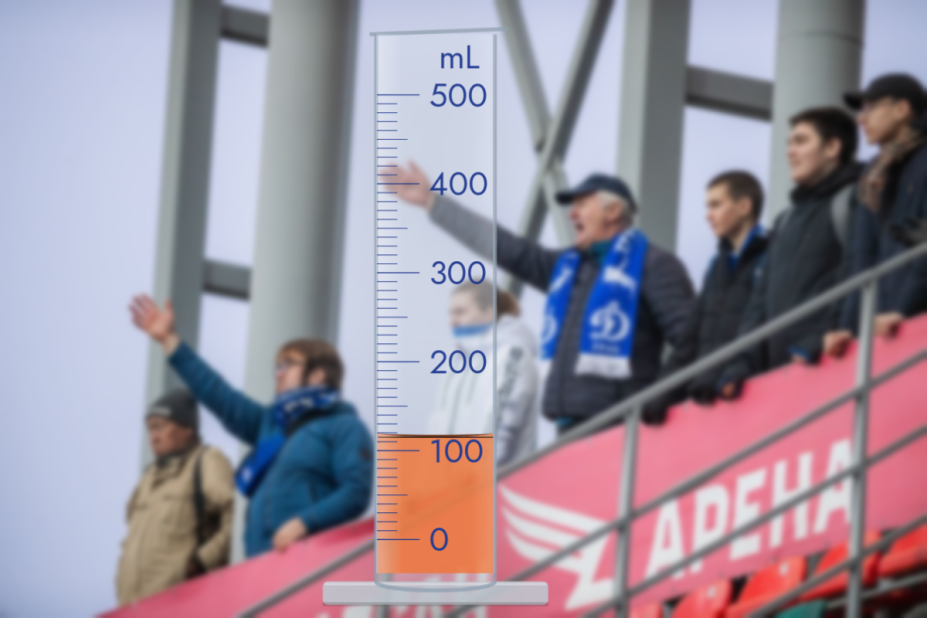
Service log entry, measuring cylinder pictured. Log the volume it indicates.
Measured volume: 115 mL
